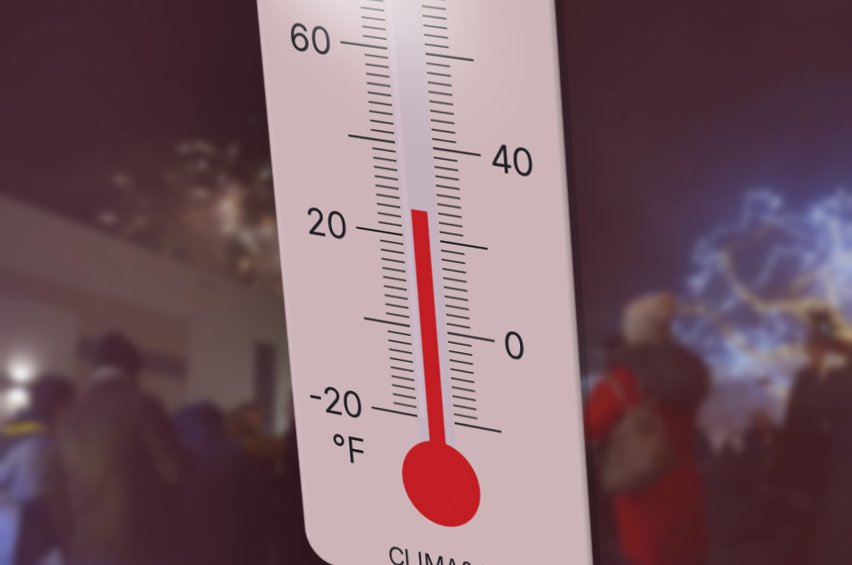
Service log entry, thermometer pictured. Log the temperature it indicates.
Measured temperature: 26 °F
